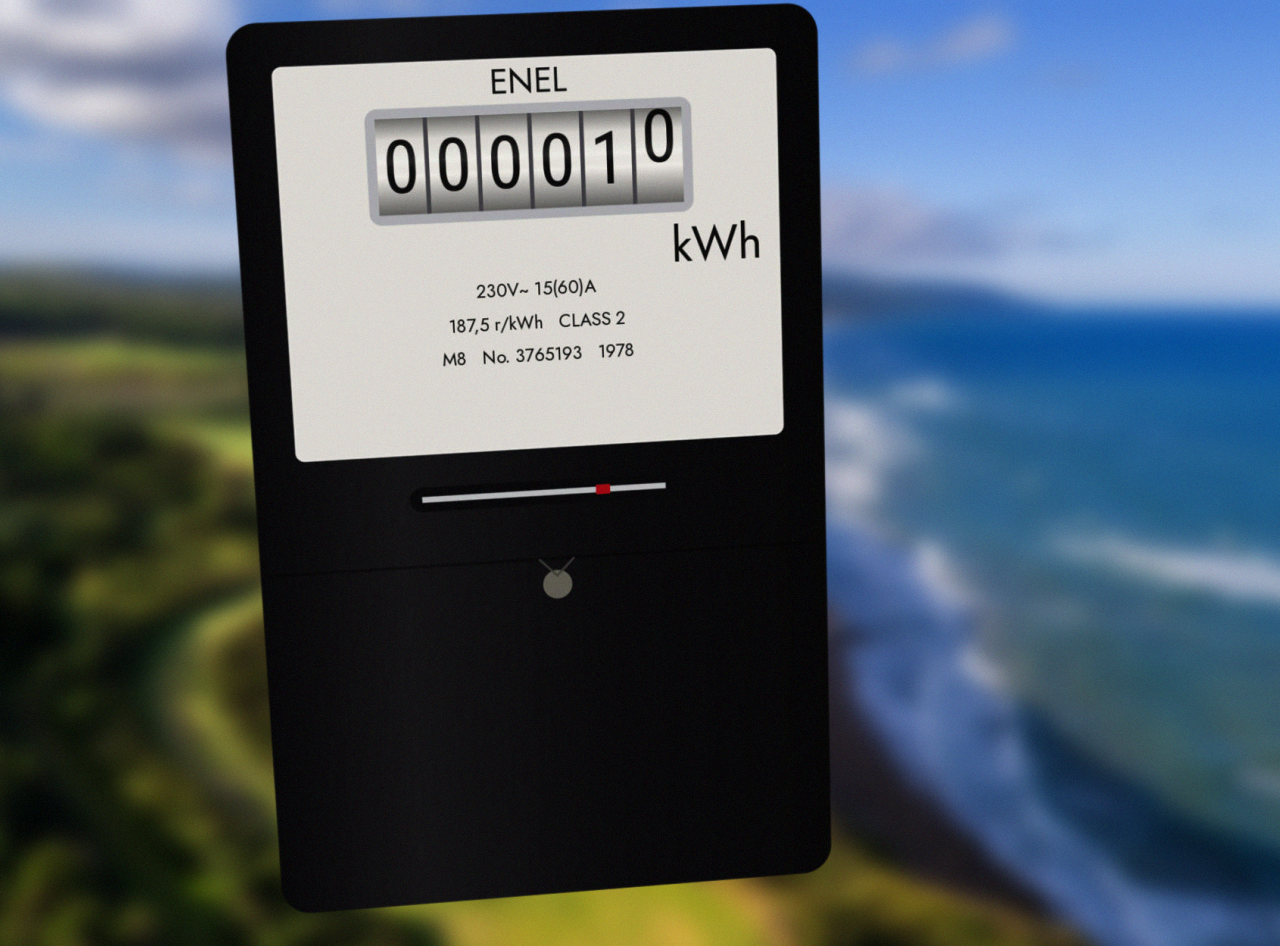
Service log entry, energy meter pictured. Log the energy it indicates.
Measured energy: 10 kWh
